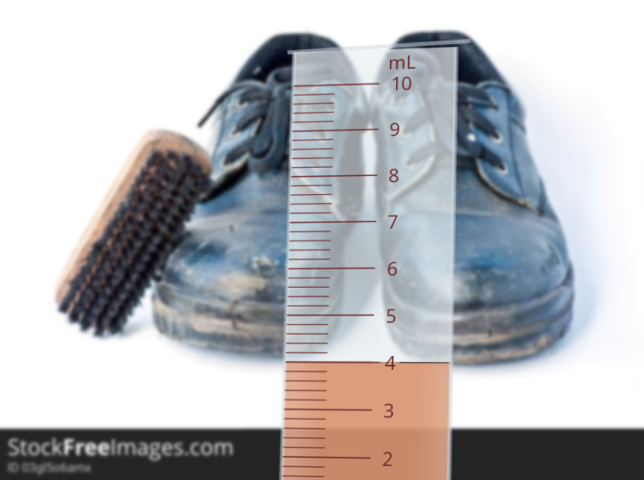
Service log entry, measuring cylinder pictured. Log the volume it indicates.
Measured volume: 4 mL
